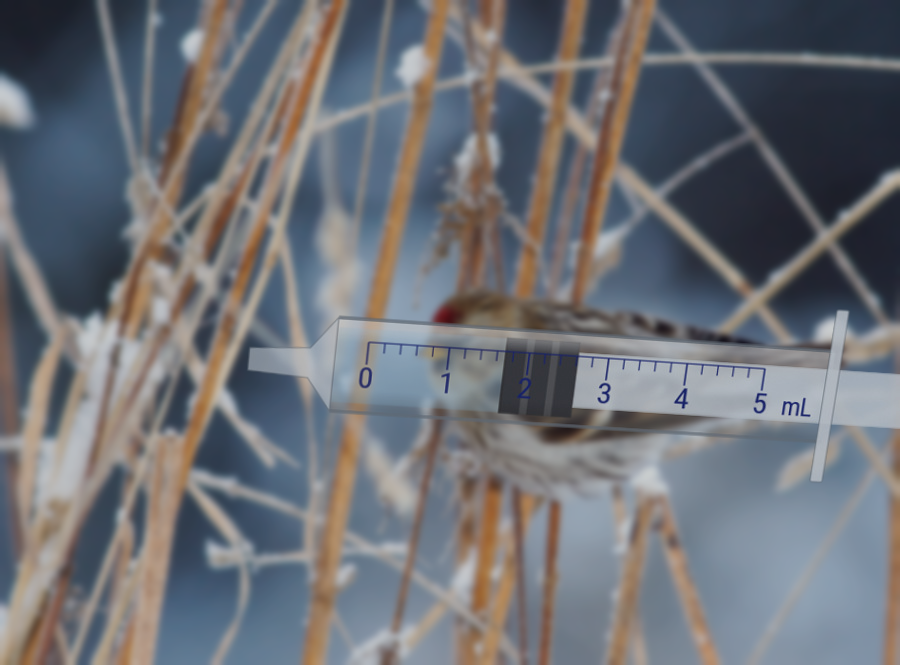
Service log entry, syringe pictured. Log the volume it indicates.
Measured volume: 1.7 mL
